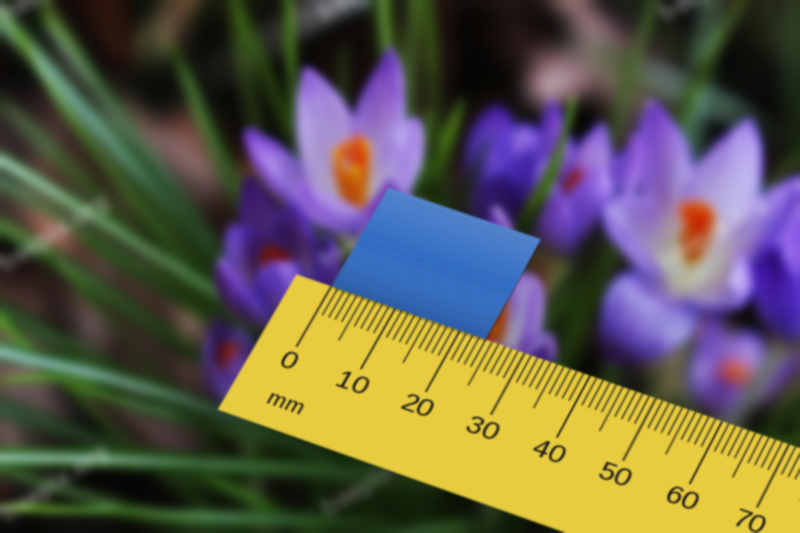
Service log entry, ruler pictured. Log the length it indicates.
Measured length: 24 mm
